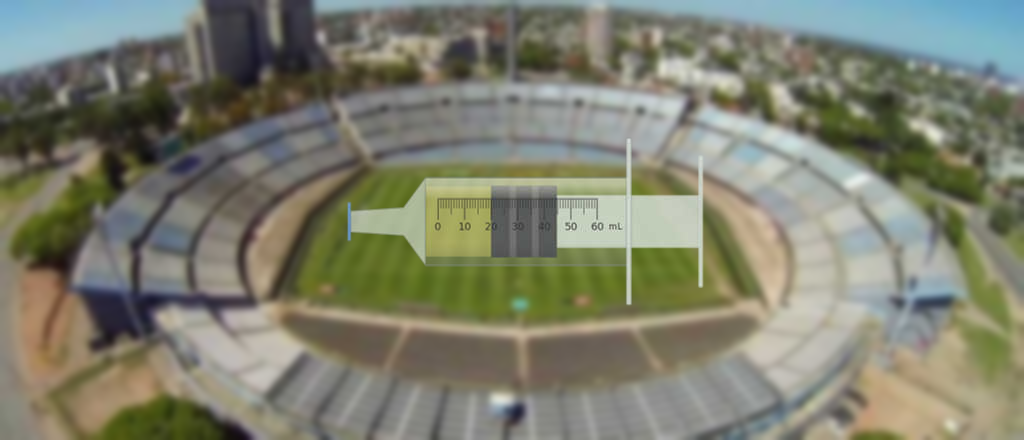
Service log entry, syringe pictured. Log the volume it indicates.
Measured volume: 20 mL
